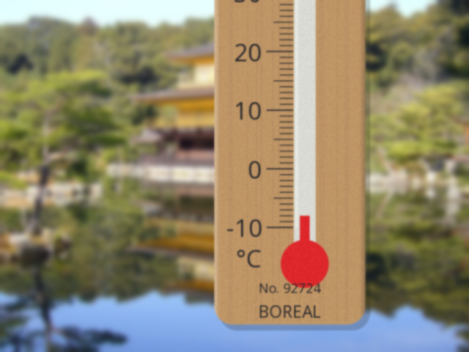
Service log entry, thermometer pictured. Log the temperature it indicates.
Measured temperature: -8 °C
